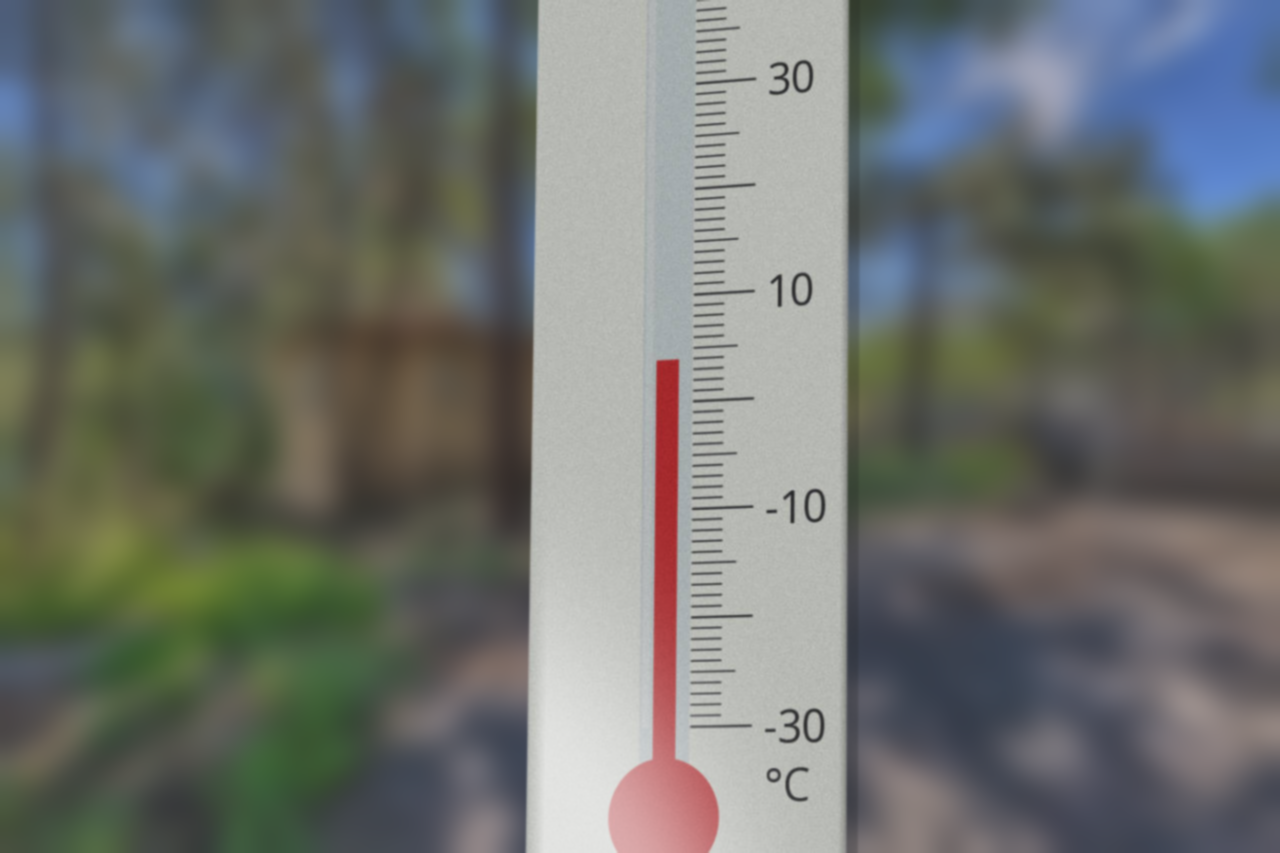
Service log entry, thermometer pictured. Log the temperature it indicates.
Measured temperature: 4 °C
